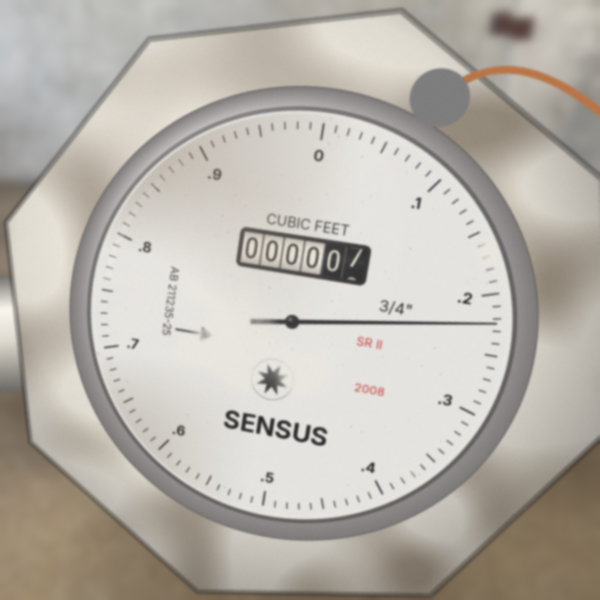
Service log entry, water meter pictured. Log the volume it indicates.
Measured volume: 7.22 ft³
